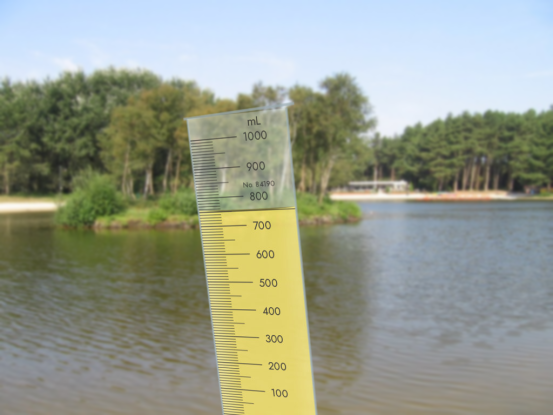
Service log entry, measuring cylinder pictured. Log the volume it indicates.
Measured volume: 750 mL
